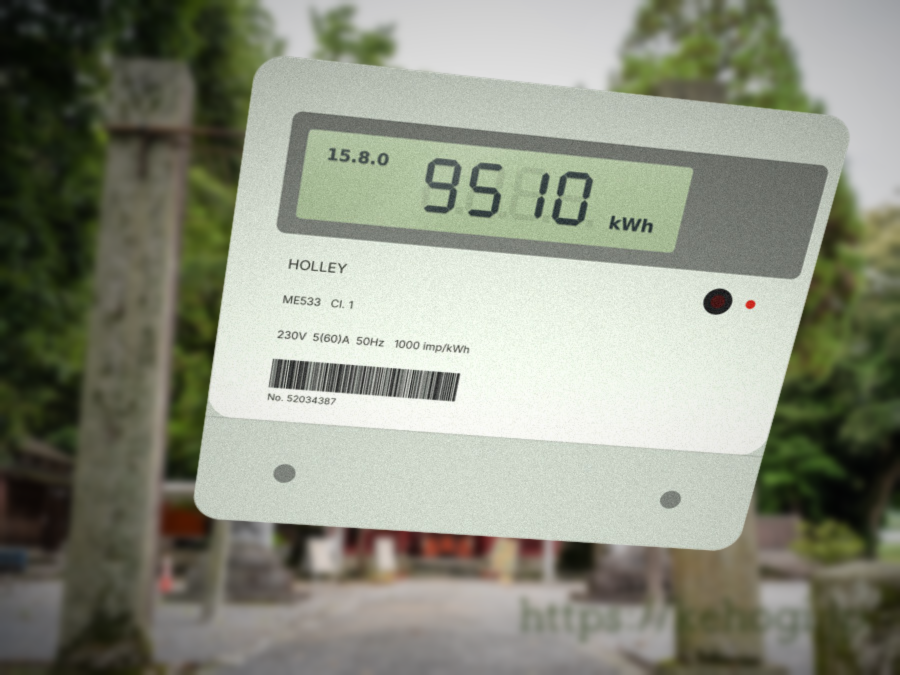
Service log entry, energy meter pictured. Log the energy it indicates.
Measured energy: 9510 kWh
